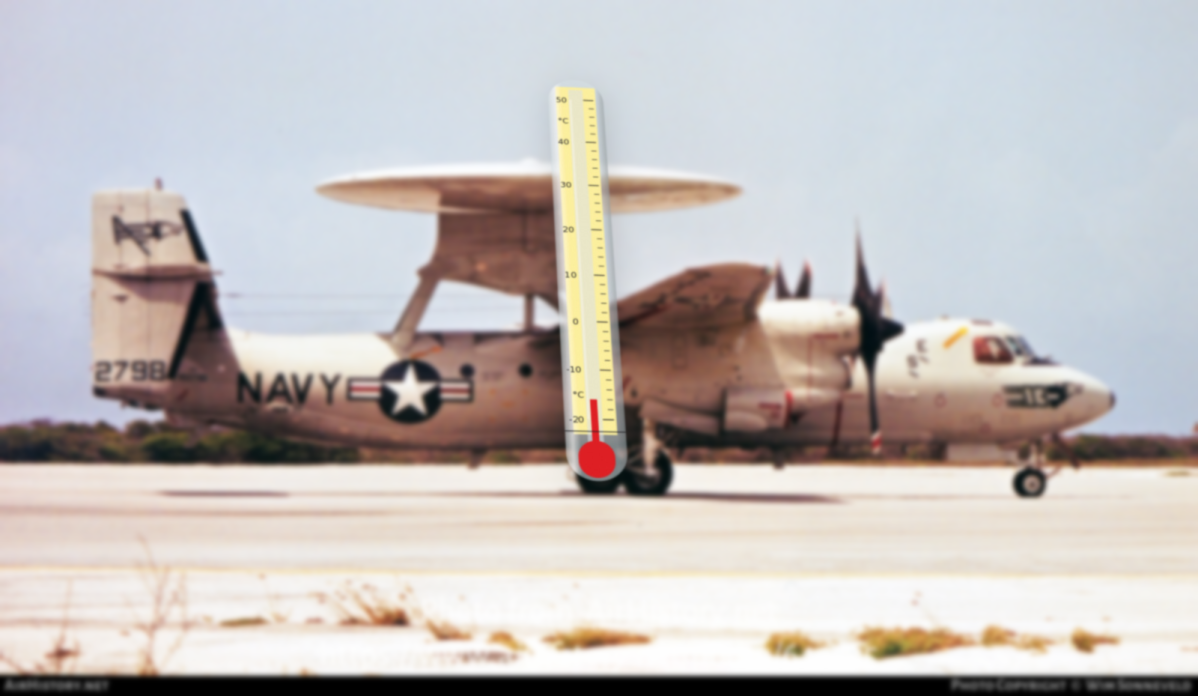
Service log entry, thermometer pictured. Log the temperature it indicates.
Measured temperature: -16 °C
